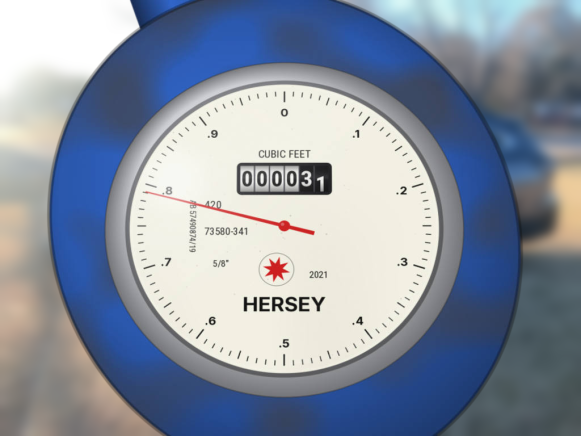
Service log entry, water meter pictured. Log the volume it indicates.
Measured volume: 30.79 ft³
